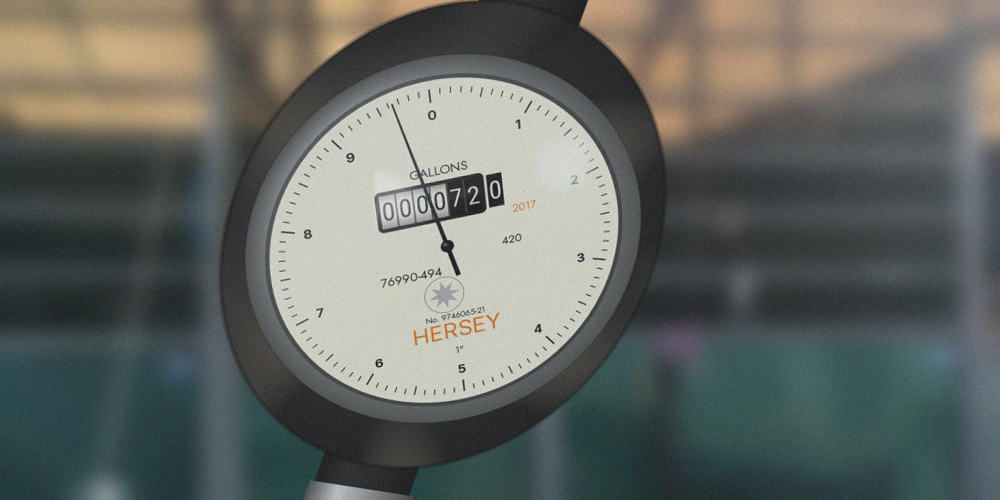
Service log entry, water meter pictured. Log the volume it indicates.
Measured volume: 719.6 gal
